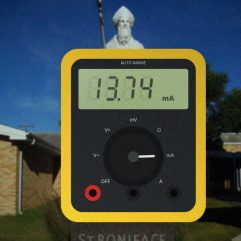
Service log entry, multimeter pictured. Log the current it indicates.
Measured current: 13.74 mA
